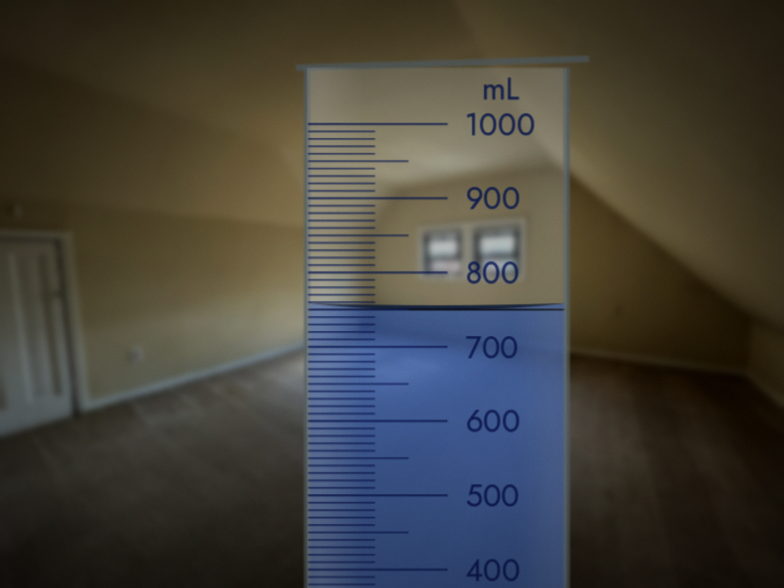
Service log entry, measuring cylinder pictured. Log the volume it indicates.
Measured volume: 750 mL
